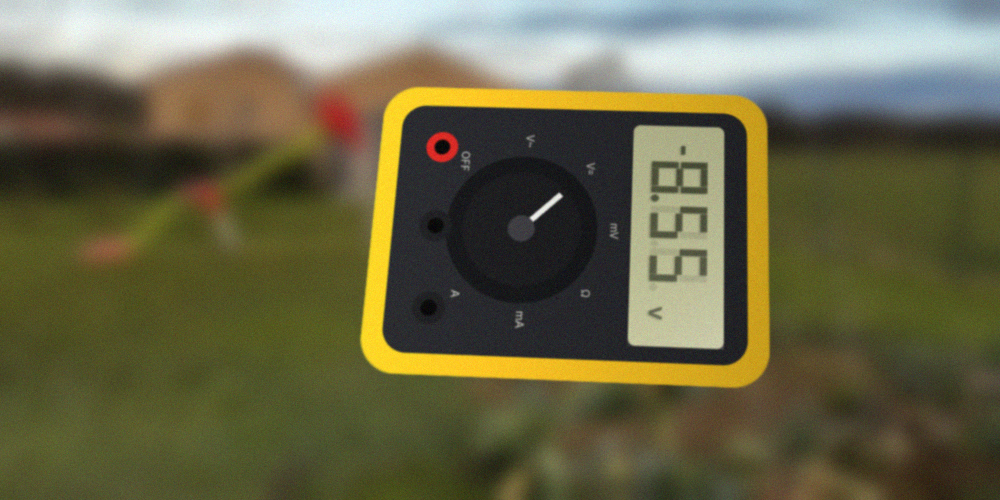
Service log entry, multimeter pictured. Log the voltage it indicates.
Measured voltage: -8.55 V
